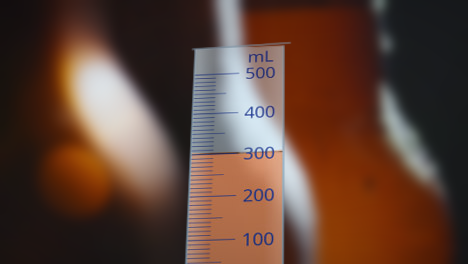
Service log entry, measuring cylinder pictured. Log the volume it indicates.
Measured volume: 300 mL
